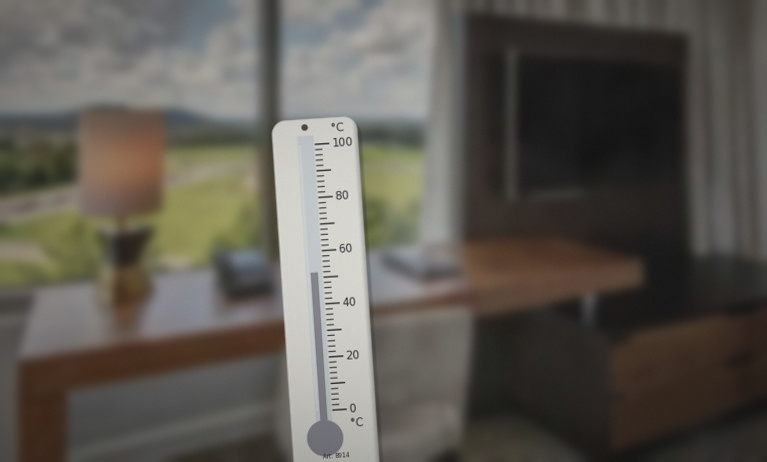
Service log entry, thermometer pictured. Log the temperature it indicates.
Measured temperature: 52 °C
